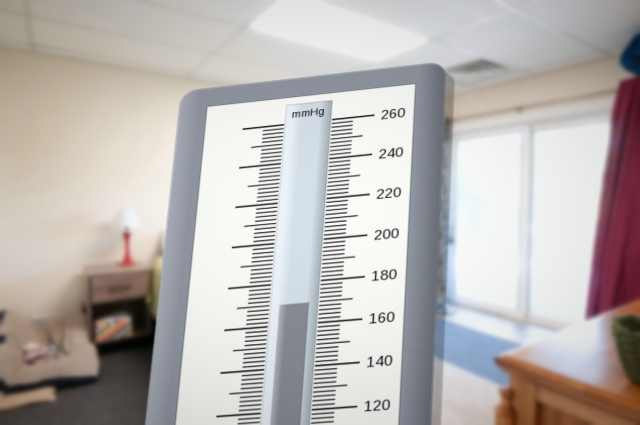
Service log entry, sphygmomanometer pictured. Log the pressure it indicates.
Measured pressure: 170 mmHg
